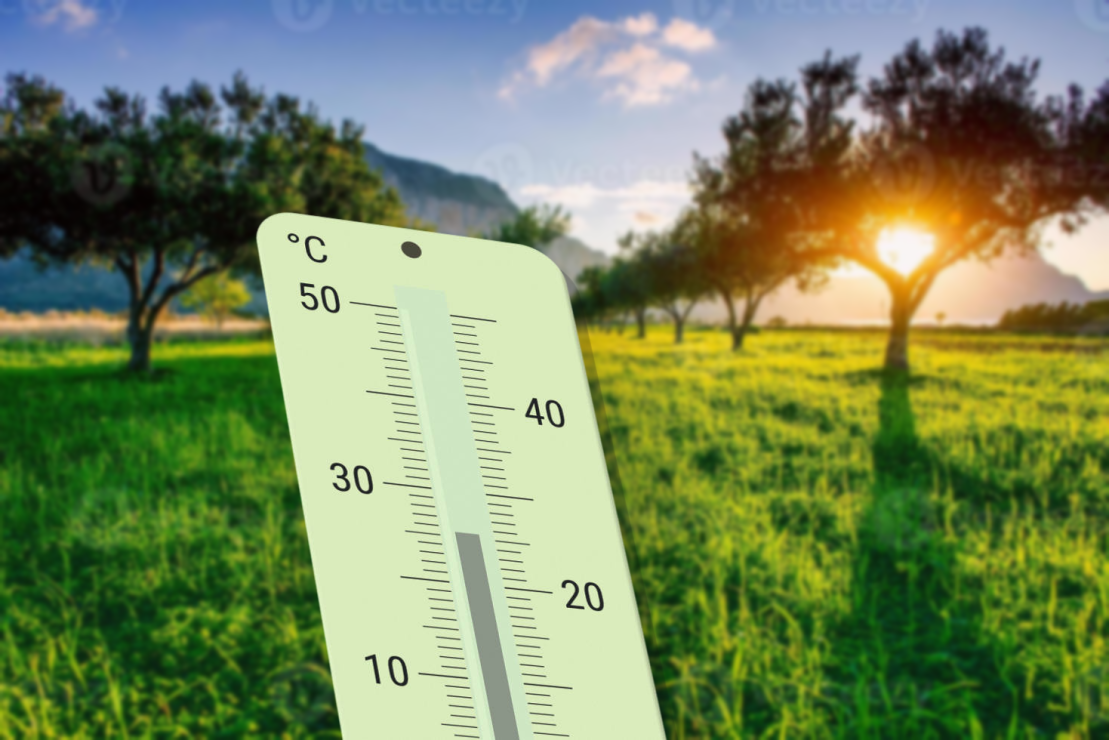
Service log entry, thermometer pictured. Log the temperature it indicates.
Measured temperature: 25.5 °C
